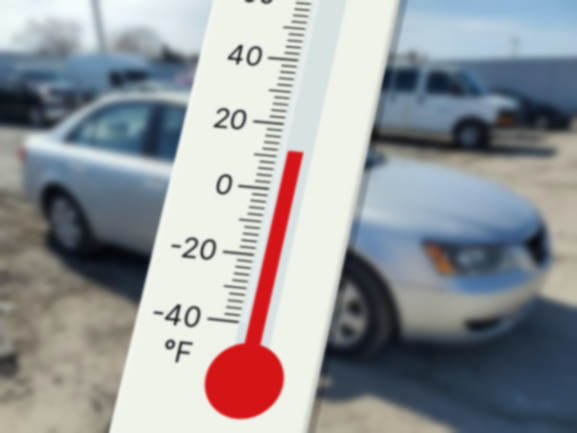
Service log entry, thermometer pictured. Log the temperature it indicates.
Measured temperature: 12 °F
